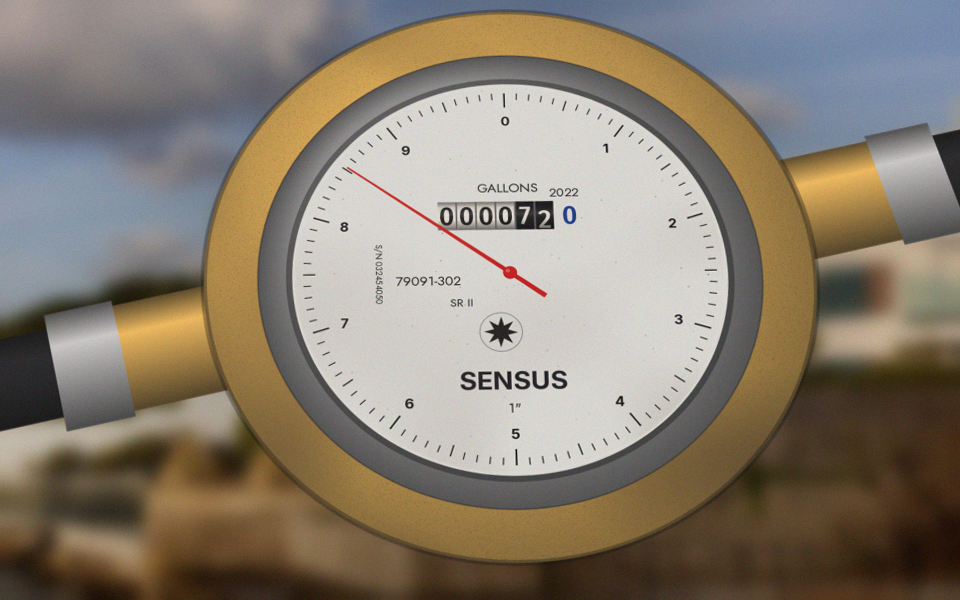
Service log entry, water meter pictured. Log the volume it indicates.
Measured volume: 718.5 gal
